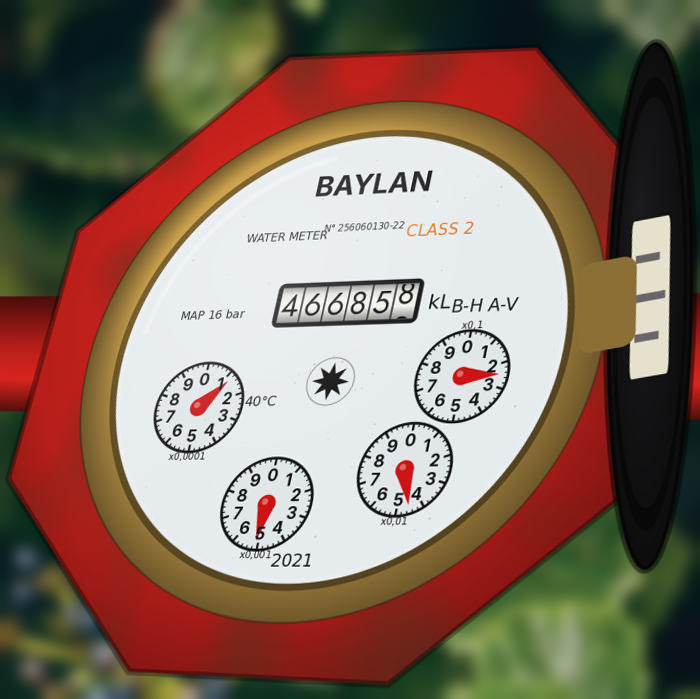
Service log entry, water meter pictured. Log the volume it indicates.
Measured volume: 466858.2451 kL
